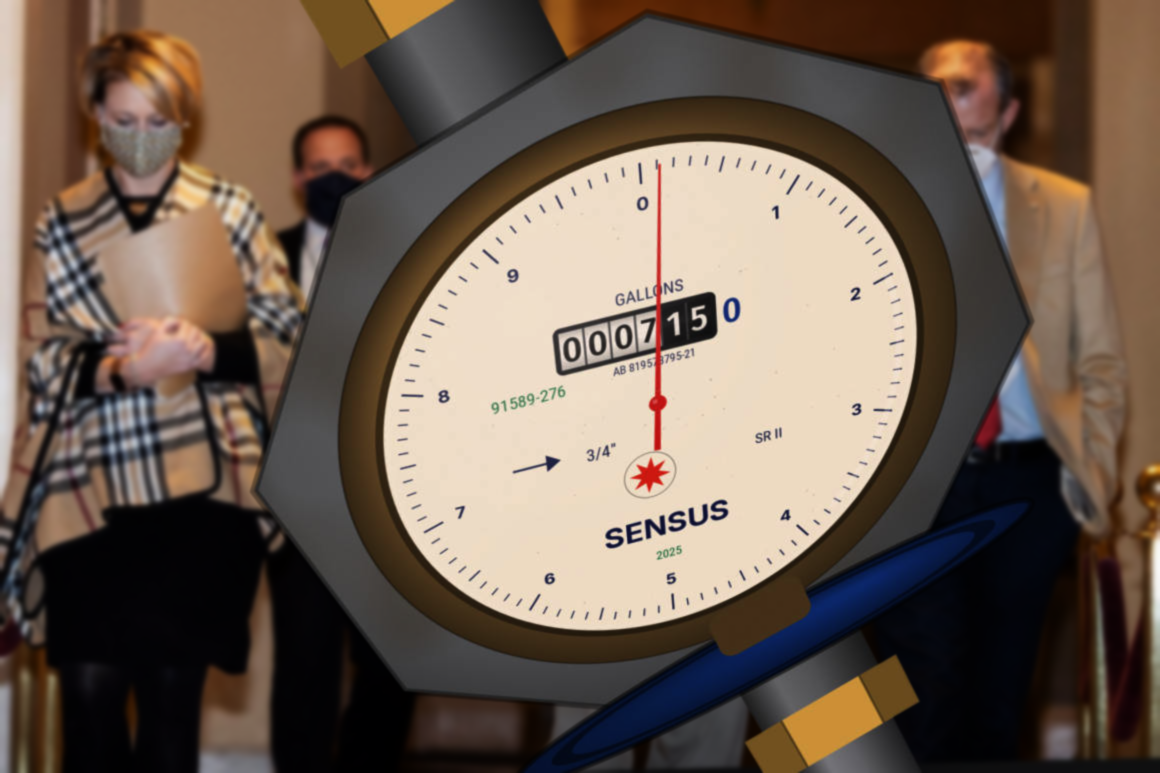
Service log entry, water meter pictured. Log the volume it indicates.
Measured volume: 7150.1 gal
